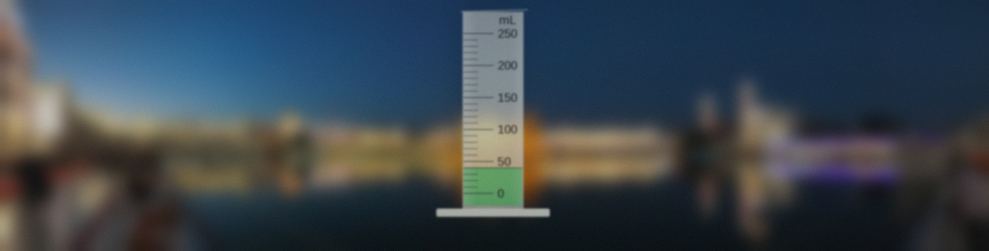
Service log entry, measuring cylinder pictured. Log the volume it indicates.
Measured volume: 40 mL
